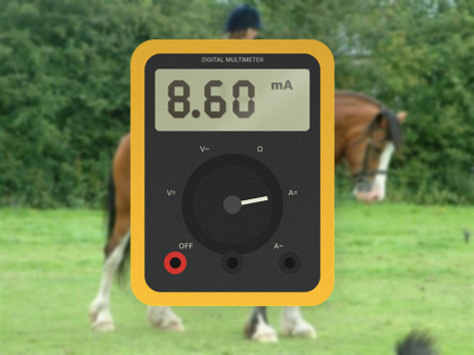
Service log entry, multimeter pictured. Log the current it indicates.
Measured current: 8.60 mA
